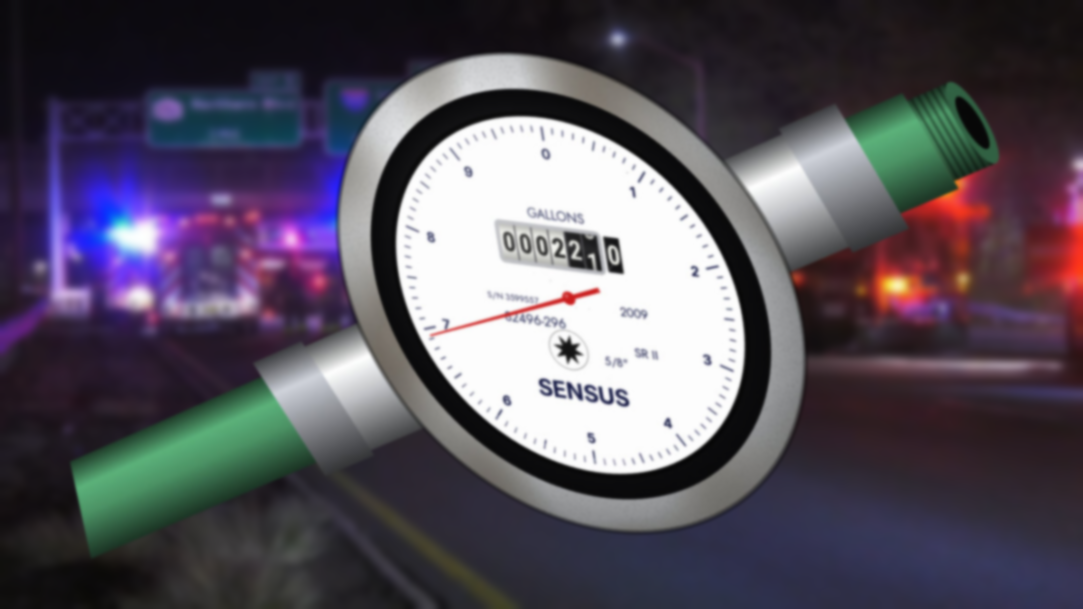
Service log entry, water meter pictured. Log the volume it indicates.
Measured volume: 2206.9 gal
